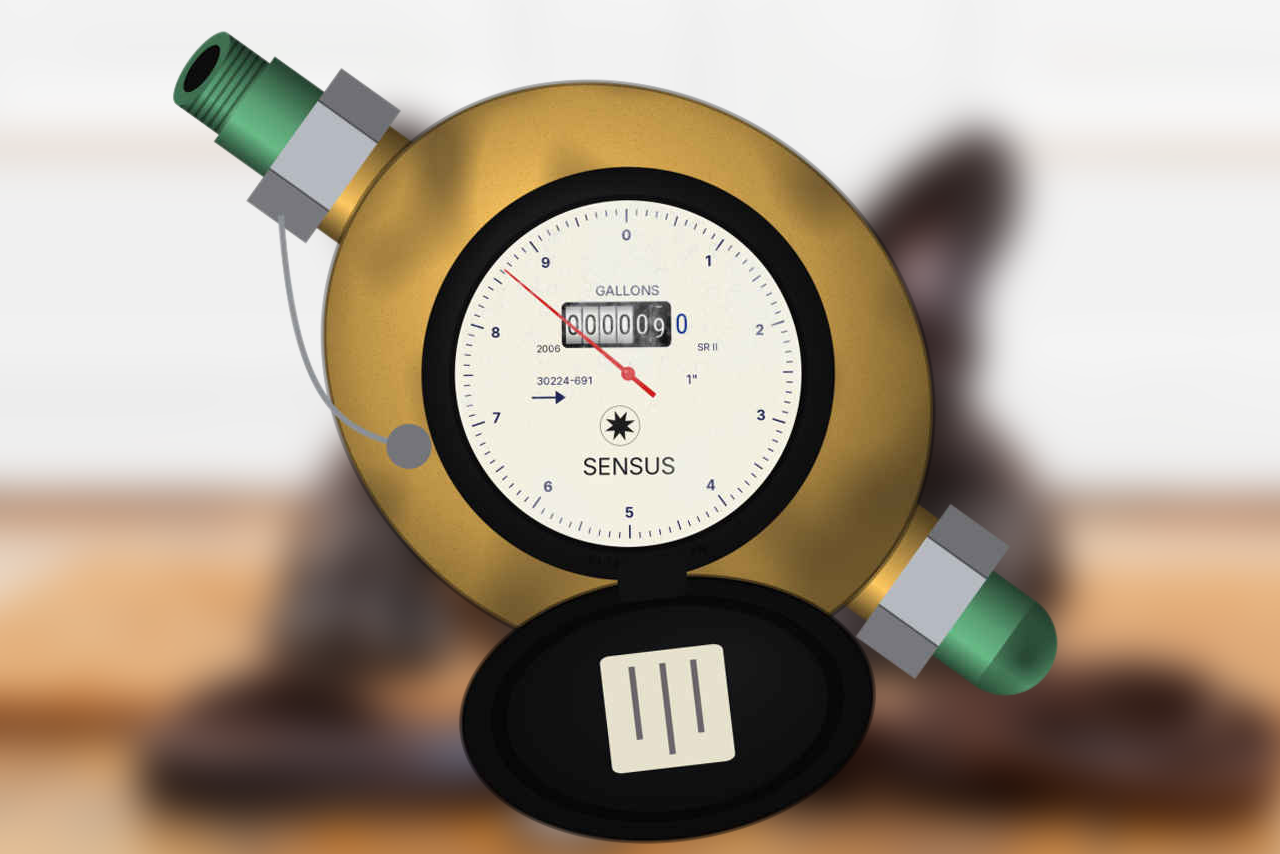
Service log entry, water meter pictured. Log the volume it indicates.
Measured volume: 88.6 gal
